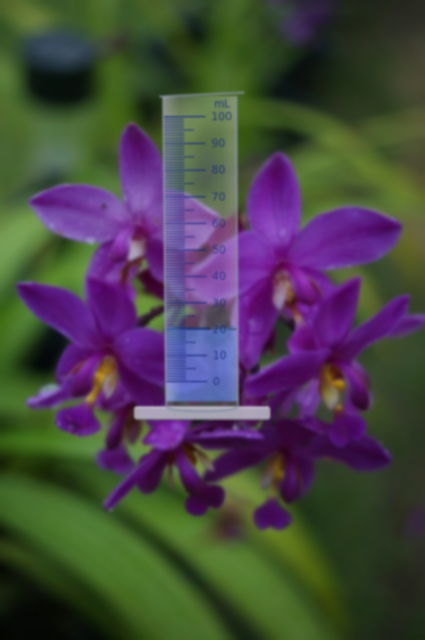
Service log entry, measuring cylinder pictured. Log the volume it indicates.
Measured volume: 20 mL
